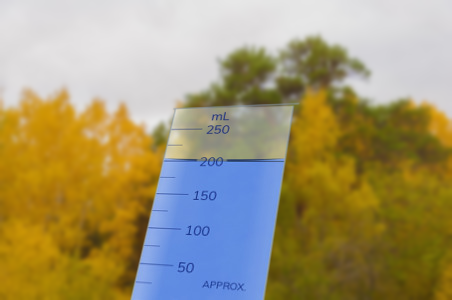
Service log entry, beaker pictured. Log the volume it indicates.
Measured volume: 200 mL
